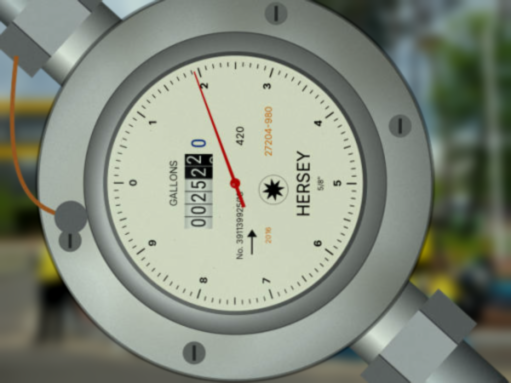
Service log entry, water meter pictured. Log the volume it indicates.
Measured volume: 25221.9 gal
